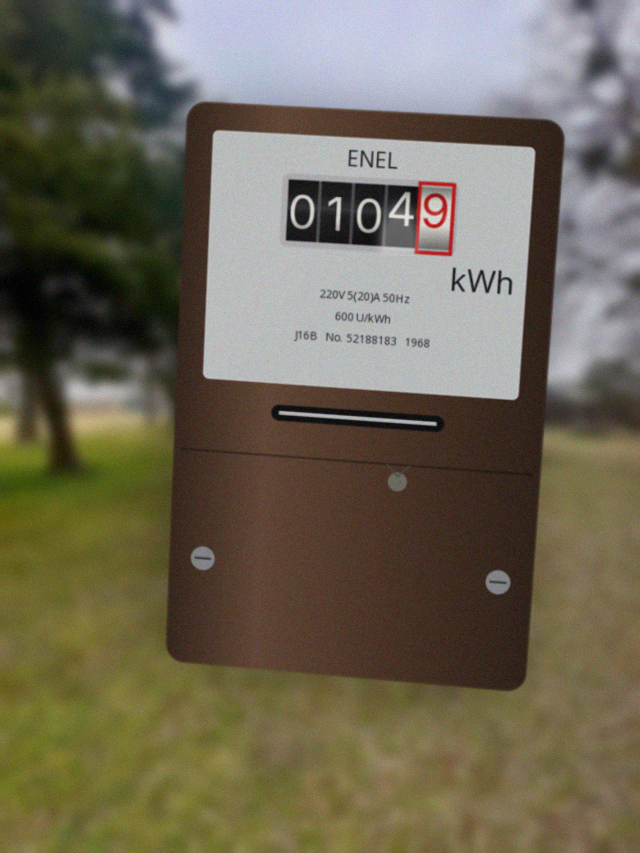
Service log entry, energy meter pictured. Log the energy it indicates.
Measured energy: 104.9 kWh
